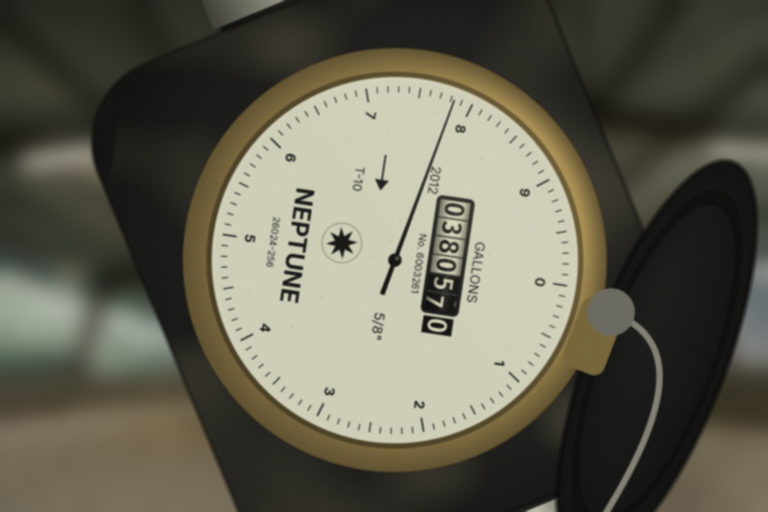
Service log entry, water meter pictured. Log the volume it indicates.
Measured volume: 380567.8 gal
